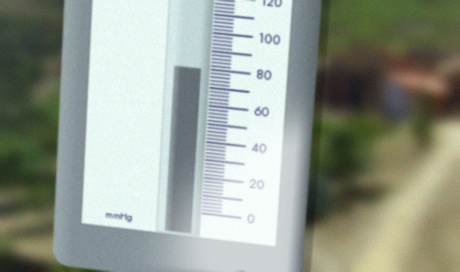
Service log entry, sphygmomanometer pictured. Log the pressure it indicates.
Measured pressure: 80 mmHg
